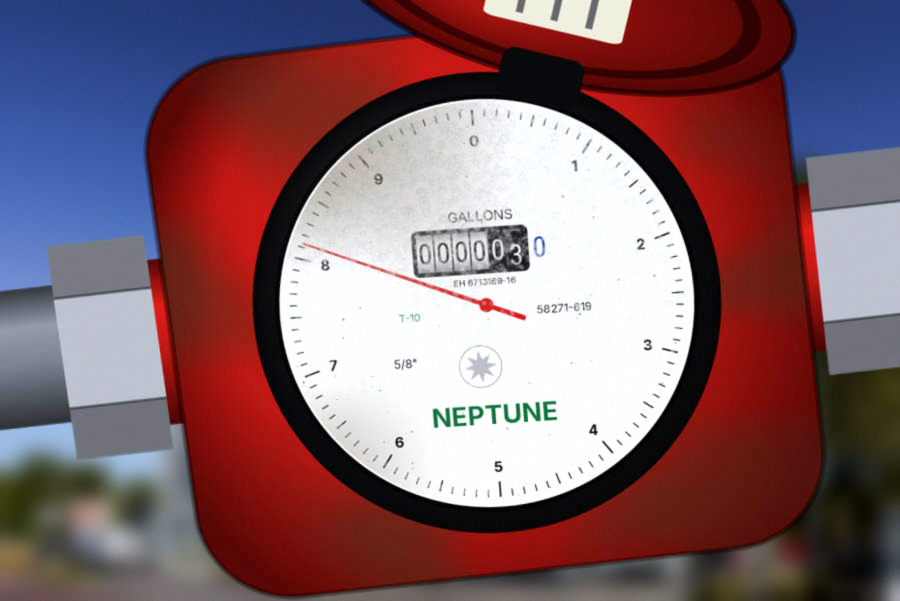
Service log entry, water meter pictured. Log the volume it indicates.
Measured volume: 28.1 gal
